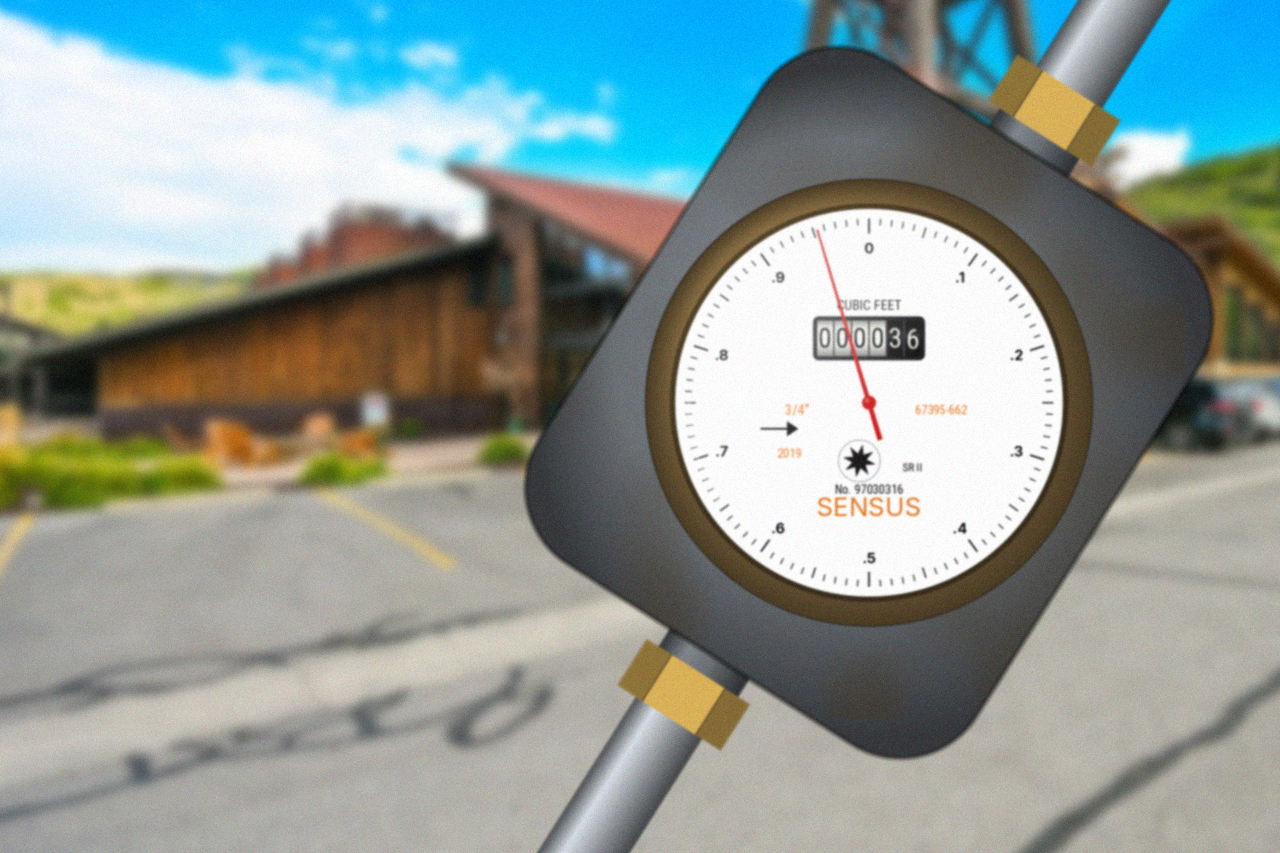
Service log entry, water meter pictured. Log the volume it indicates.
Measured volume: 35.95 ft³
